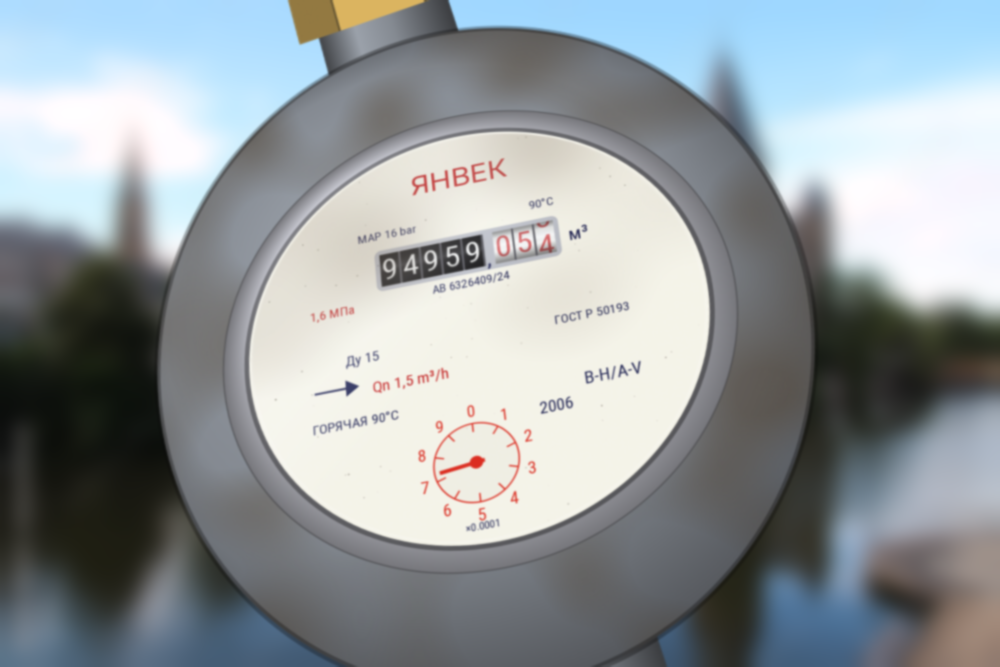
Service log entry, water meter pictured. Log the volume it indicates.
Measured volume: 94959.0537 m³
